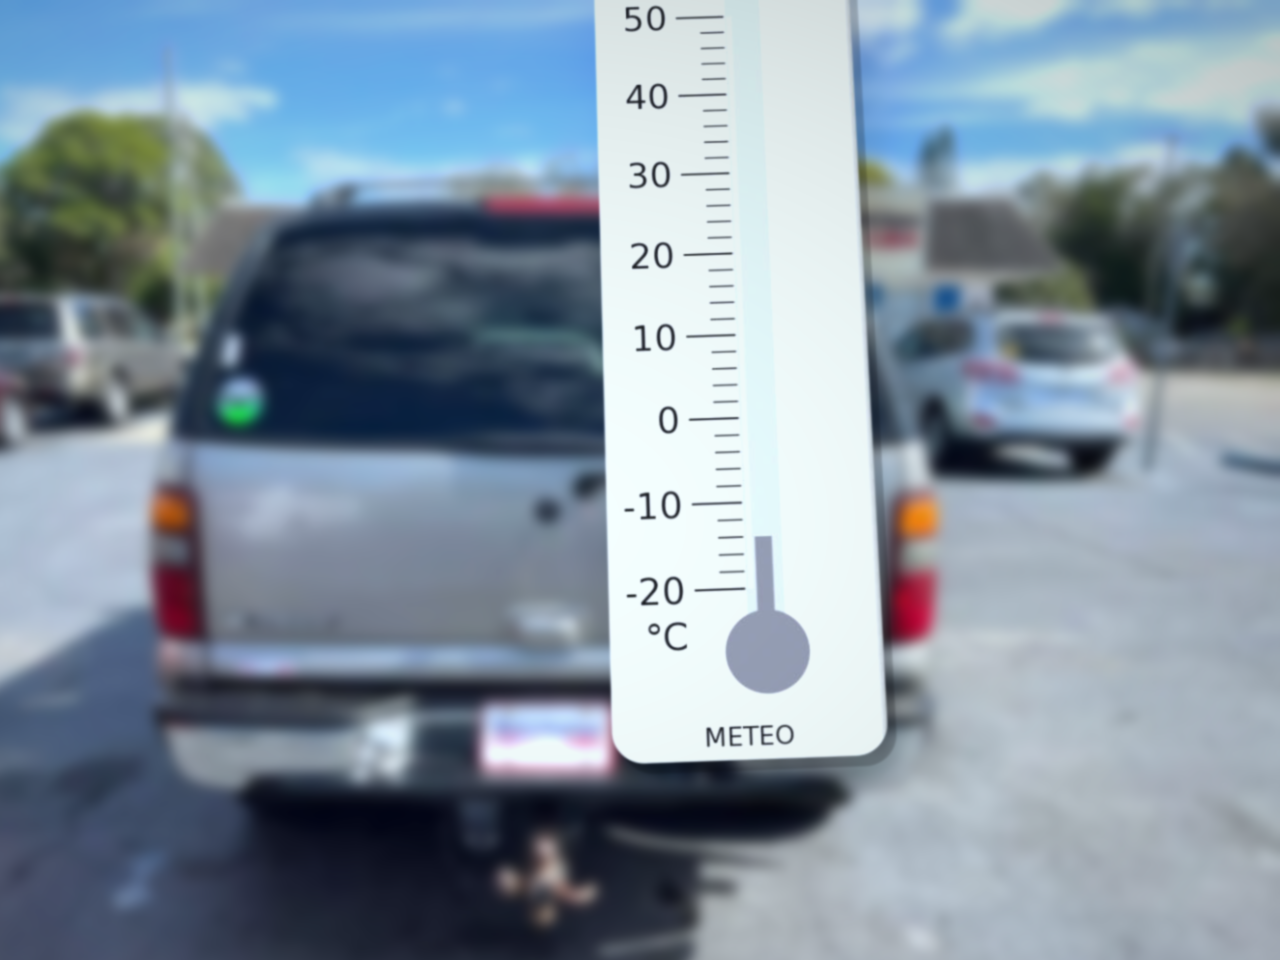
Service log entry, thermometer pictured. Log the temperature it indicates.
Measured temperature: -14 °C
